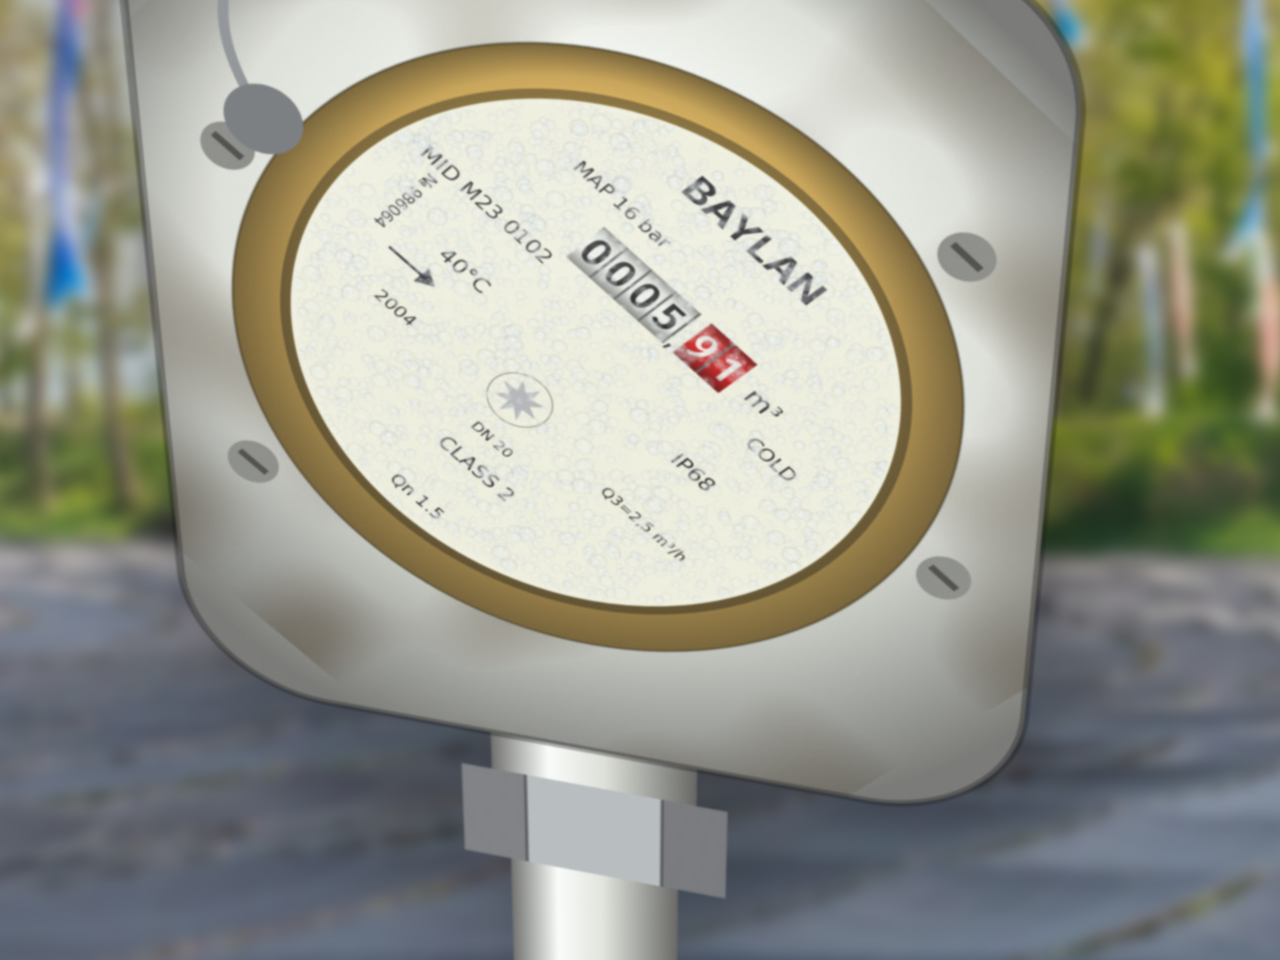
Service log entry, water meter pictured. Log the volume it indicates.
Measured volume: 5.91 m³
